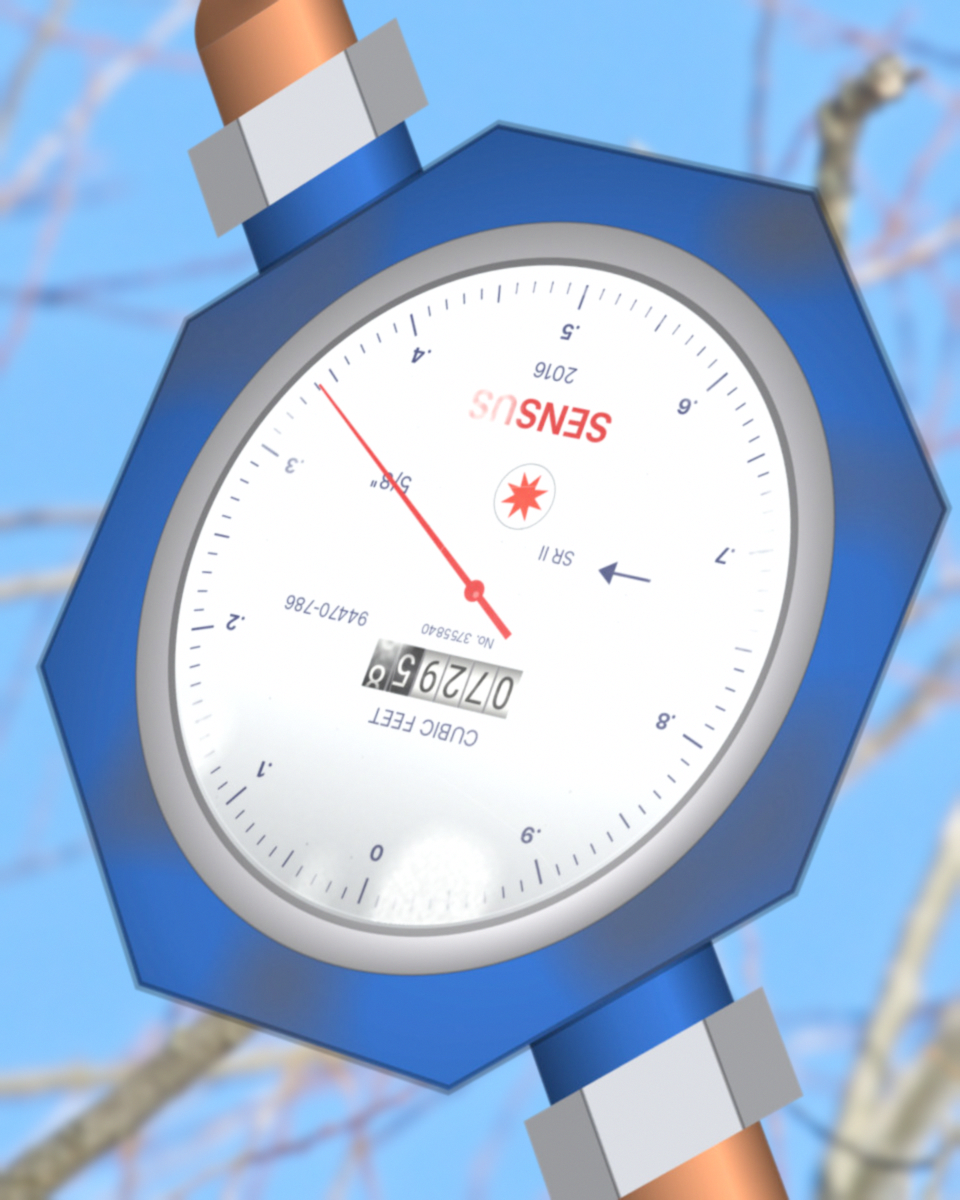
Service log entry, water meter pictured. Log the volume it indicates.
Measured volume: 72958.34 ft³
